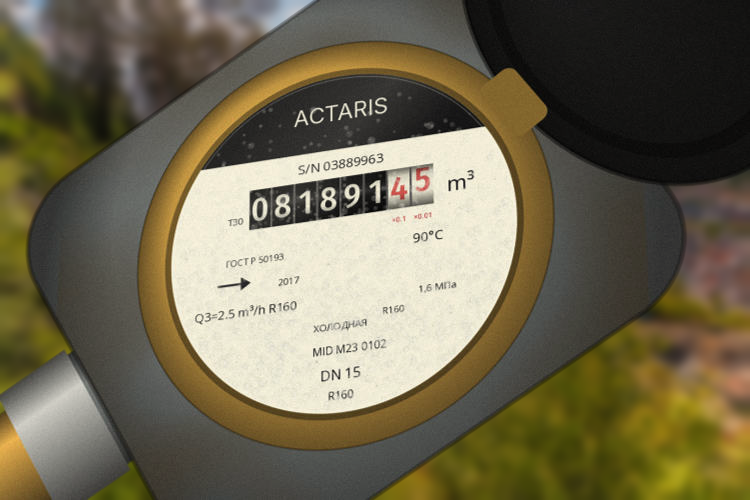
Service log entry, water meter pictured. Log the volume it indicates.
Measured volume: 81891.45 m³
